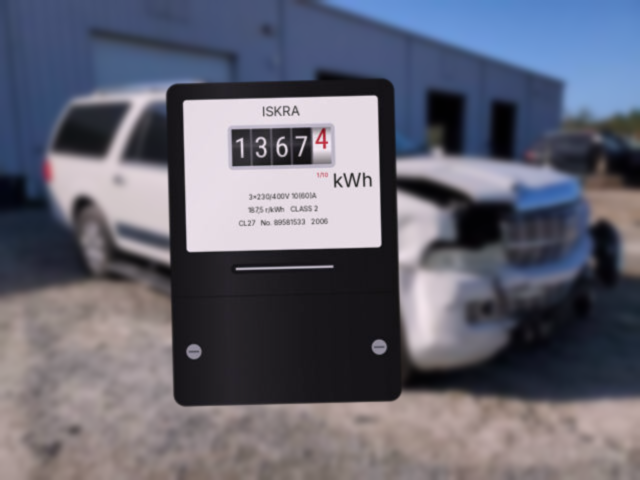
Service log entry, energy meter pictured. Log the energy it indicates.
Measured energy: 1367.4 kWh
